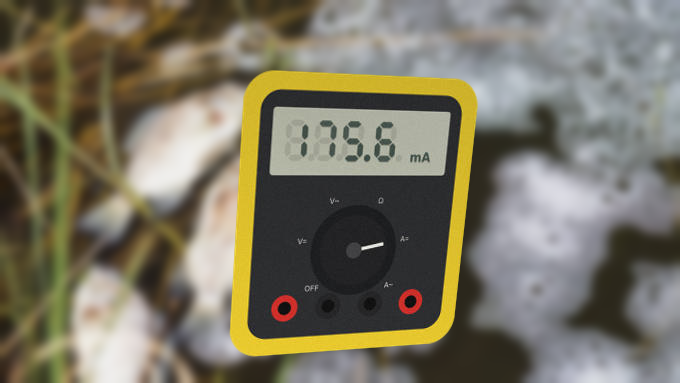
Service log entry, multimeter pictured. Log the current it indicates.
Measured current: 175.6 mA
